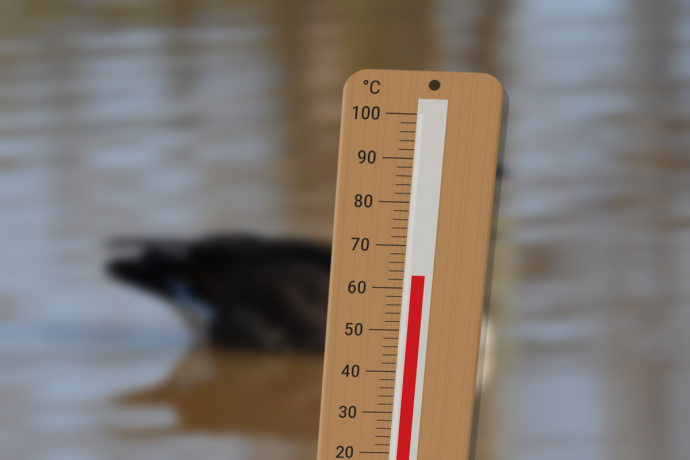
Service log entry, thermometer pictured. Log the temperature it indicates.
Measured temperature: 63 °C
